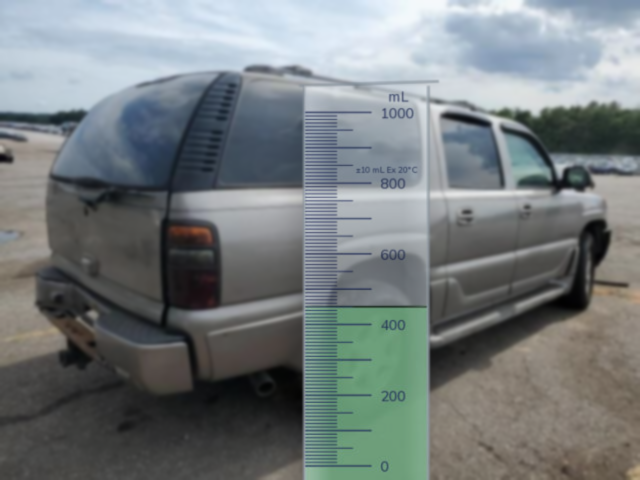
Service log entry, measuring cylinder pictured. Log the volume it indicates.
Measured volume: 450 mL
